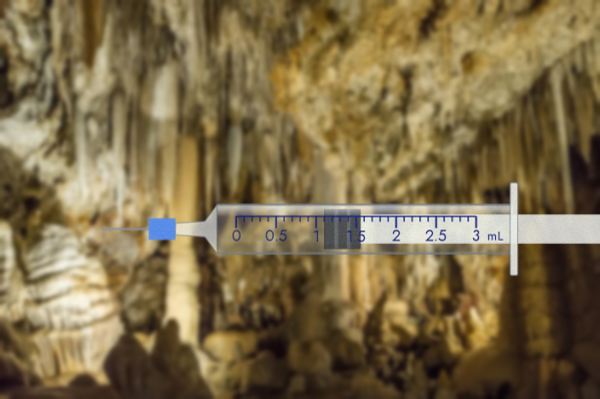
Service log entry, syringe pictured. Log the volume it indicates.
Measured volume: 1.1 mL
